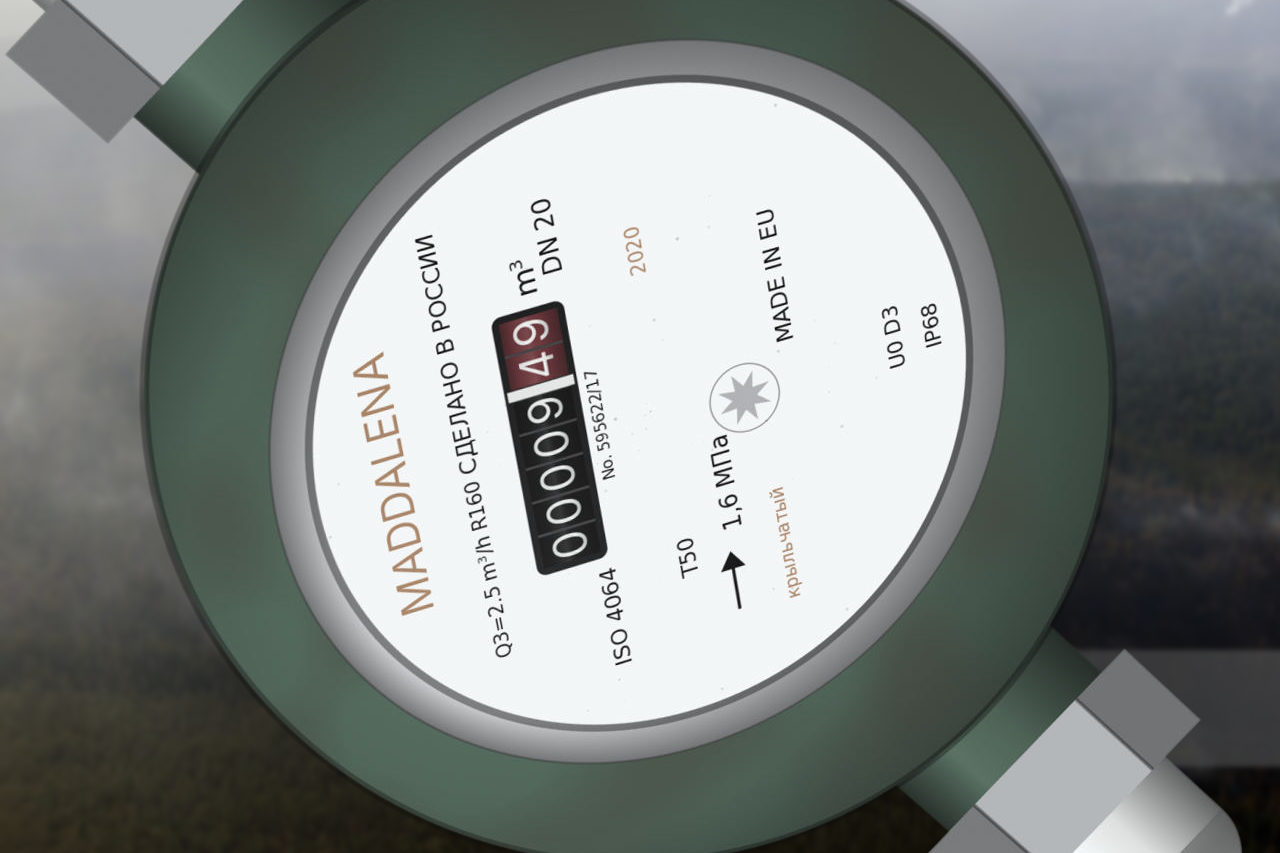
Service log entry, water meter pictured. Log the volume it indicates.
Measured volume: 9.49 m³
